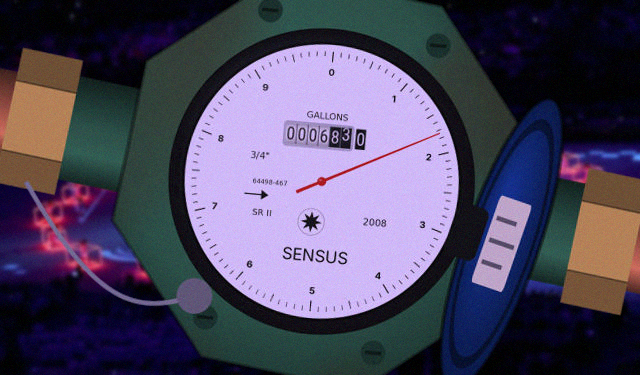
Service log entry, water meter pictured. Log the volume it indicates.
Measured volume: 6831.7 gal
